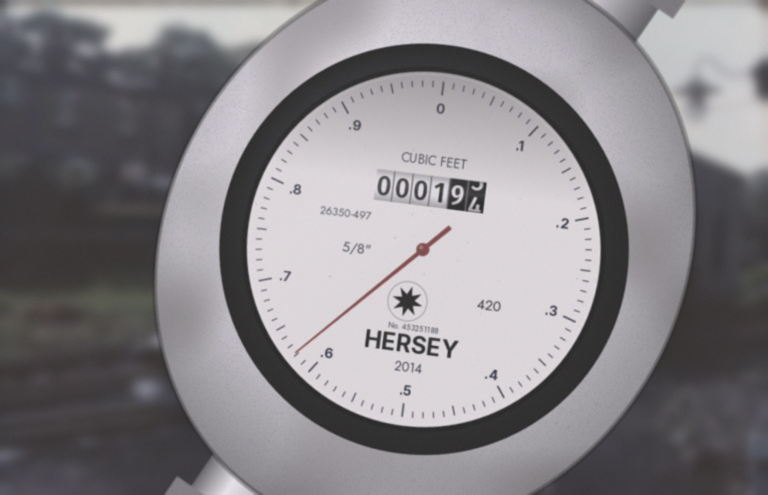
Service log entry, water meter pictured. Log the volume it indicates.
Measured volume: 193.62 ft³
